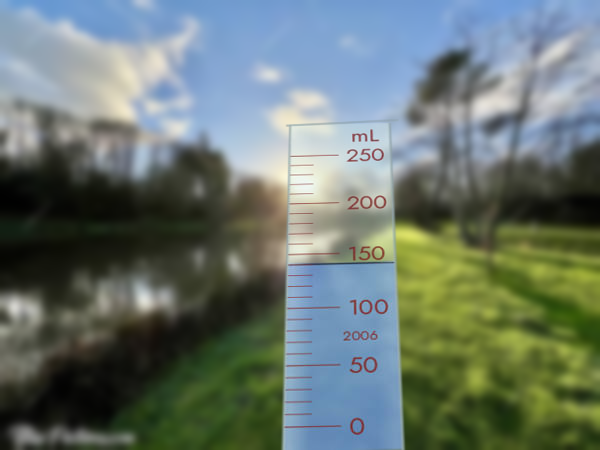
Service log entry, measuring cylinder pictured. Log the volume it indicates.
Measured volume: 140 mL
